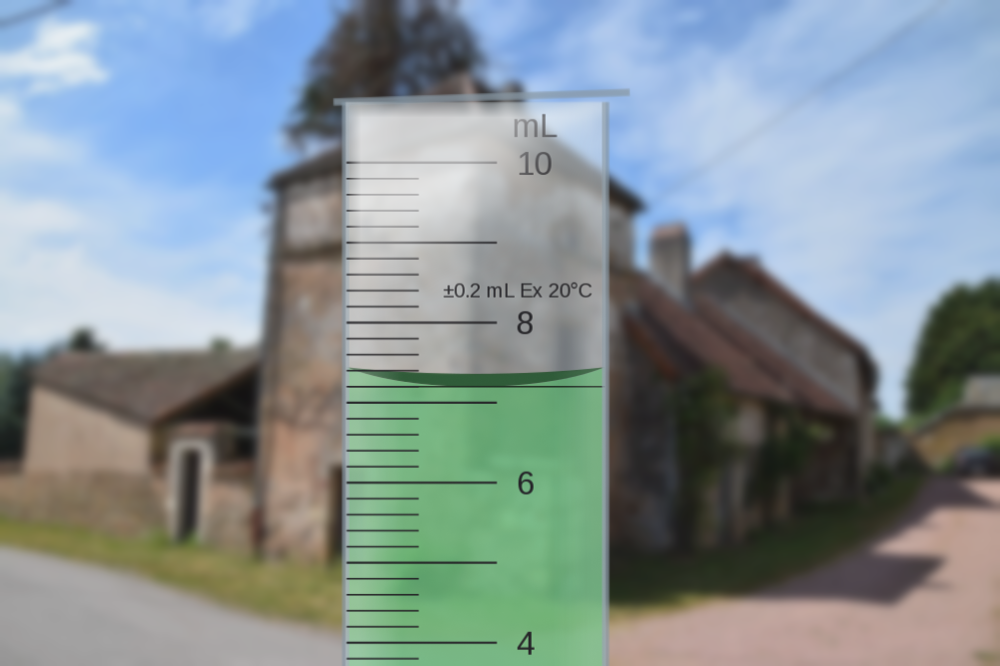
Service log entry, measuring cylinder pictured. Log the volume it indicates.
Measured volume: 7.2 mL
